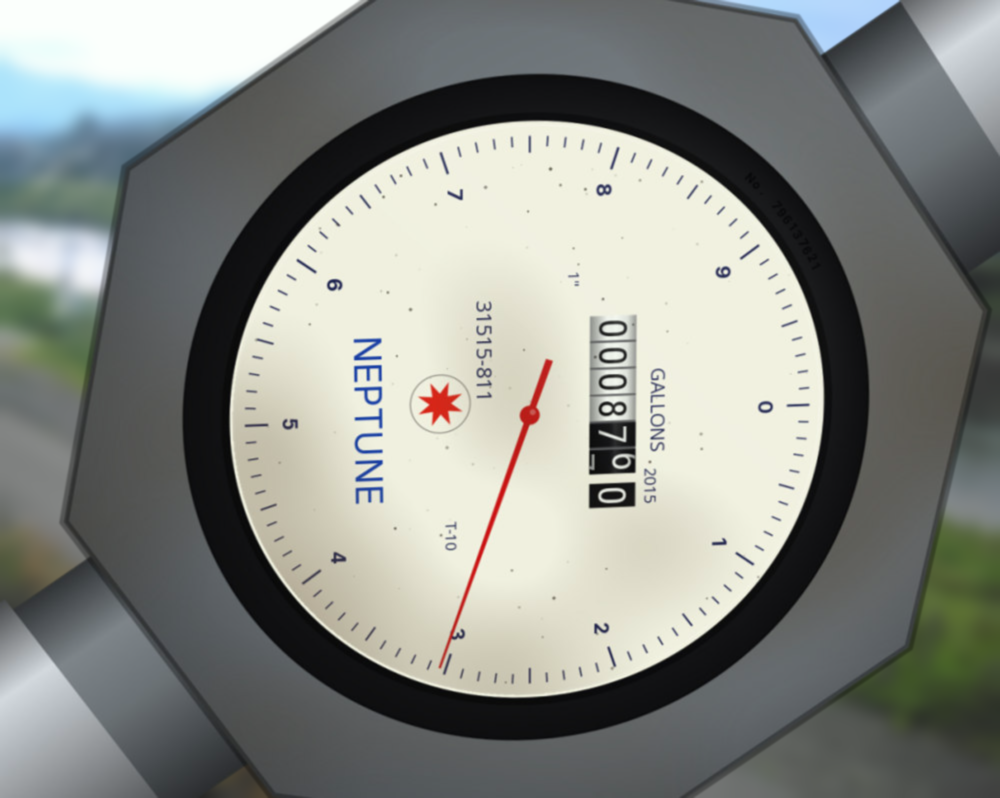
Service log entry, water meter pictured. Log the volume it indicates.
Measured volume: 8763.0 gal
